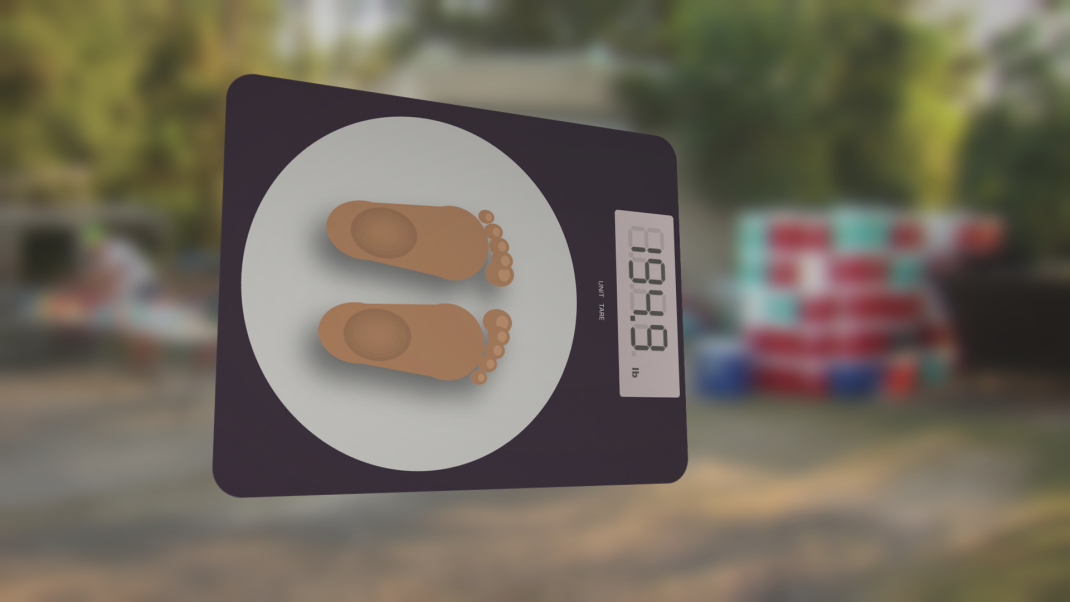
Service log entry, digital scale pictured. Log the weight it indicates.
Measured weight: 194.9 lb
